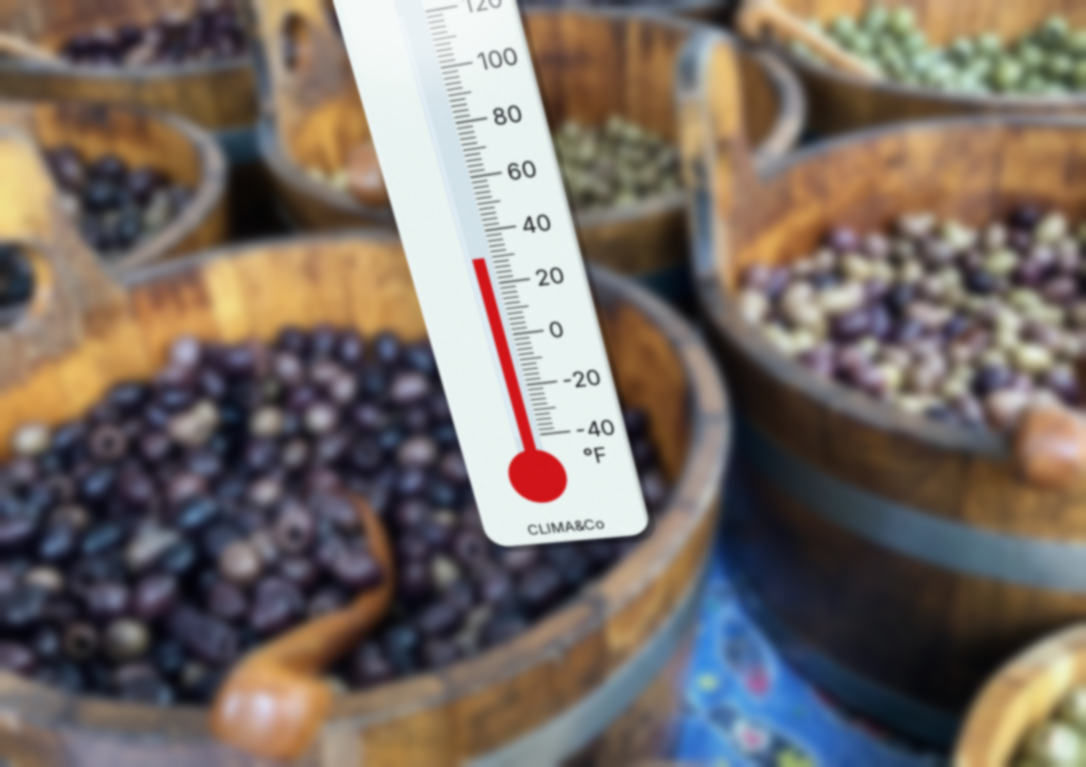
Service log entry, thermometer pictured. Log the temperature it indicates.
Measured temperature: 30 °F
